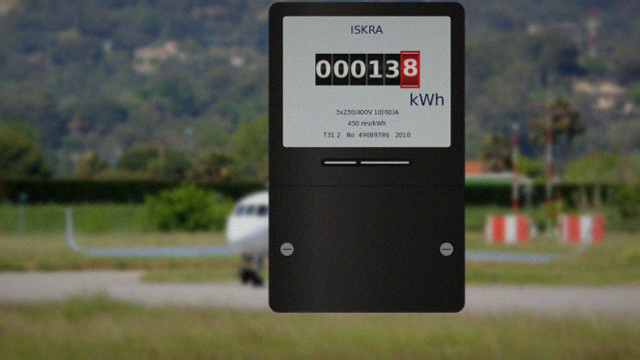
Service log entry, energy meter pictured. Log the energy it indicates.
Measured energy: 13.8 kWh
